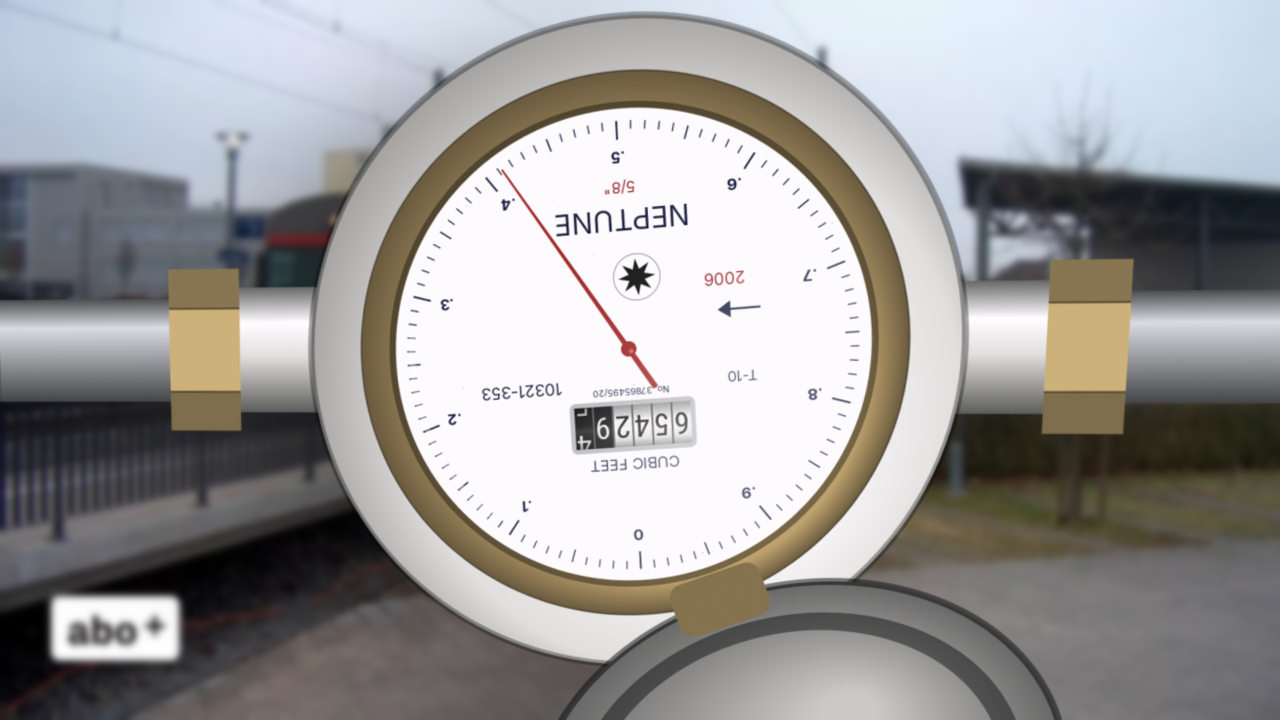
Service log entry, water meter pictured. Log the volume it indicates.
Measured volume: 654294.41 ft³
